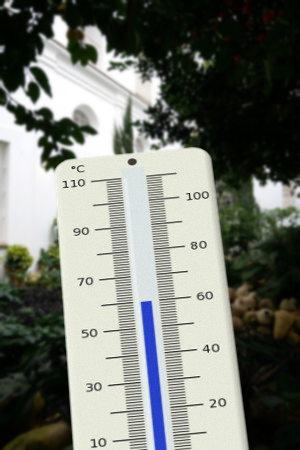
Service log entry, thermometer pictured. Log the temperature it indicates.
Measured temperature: 60 °C
